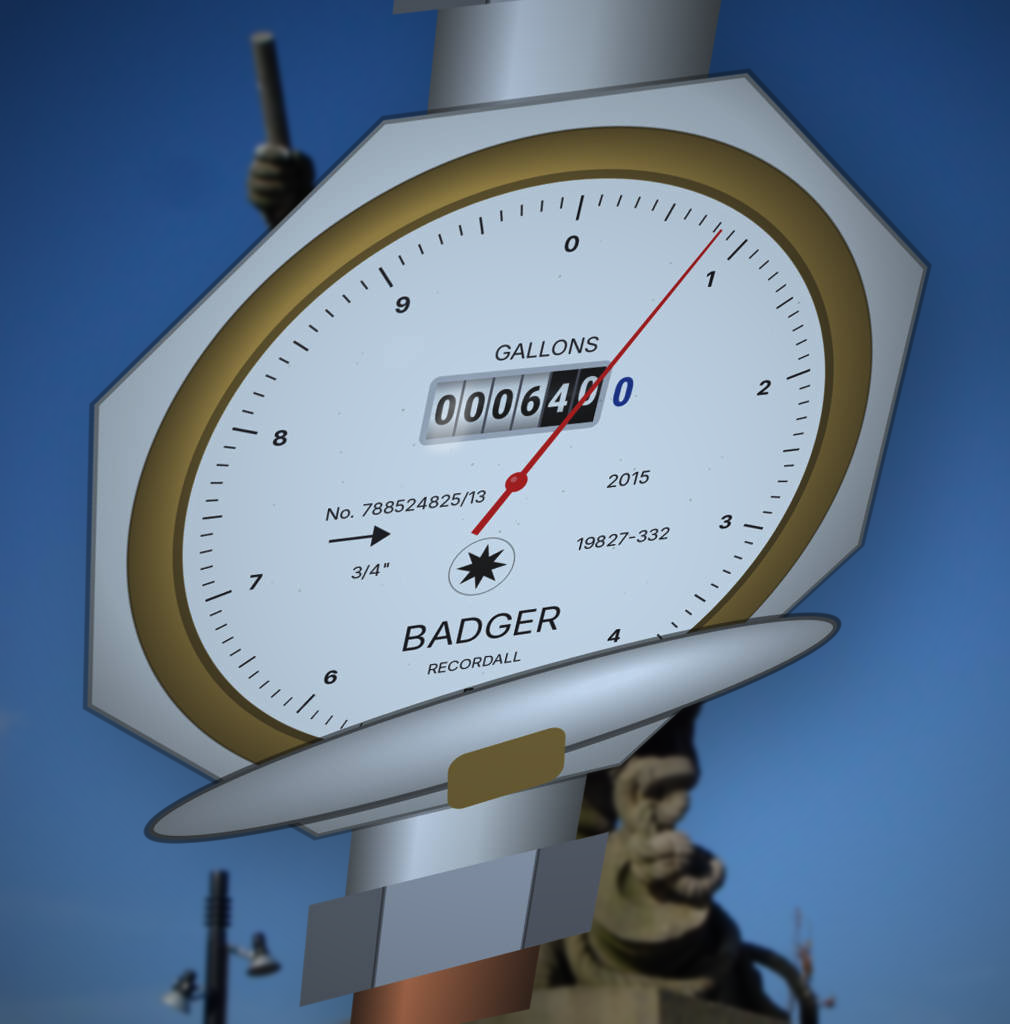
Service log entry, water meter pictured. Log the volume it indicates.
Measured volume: 6400.8 gal
